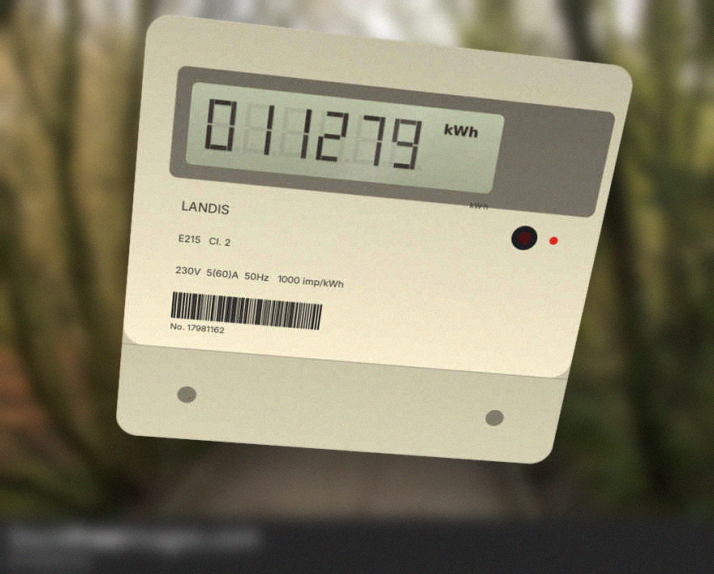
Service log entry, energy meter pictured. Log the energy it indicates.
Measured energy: 11279 kWh
